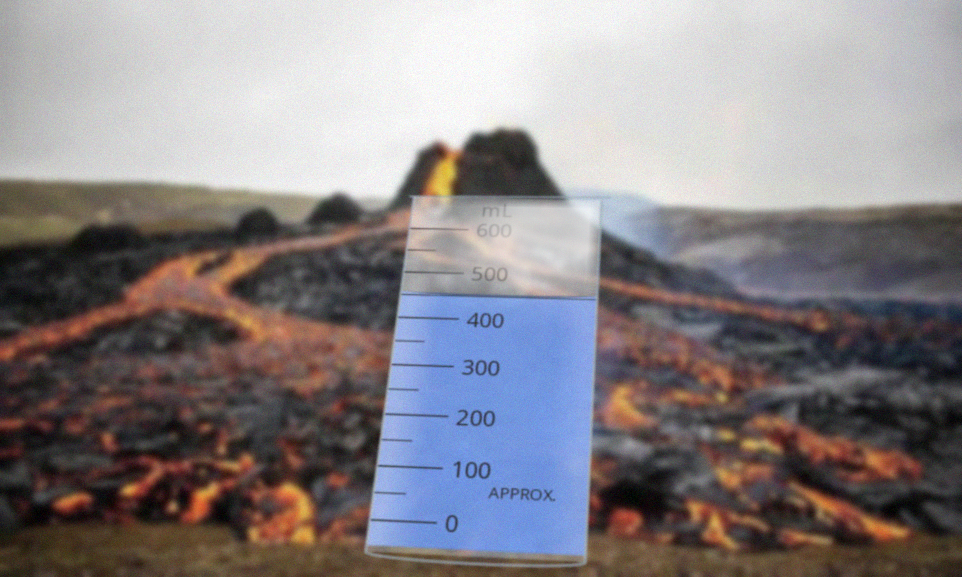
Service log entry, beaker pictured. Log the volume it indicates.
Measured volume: 450 mL
